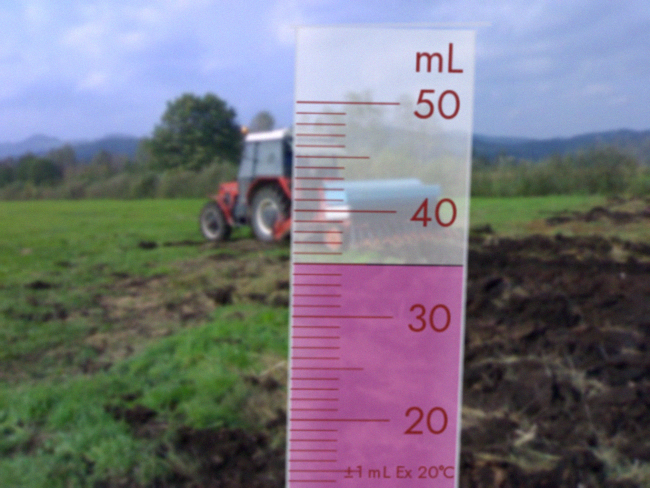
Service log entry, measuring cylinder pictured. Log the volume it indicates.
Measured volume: 35 mL
